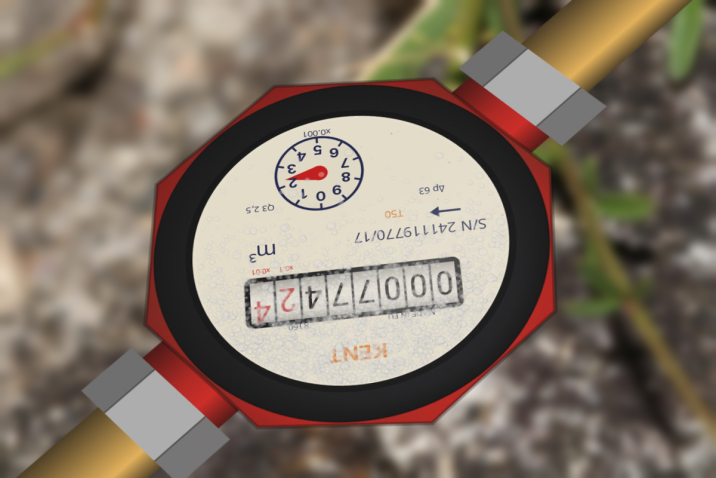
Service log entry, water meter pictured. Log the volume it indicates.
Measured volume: 774.242 m³
